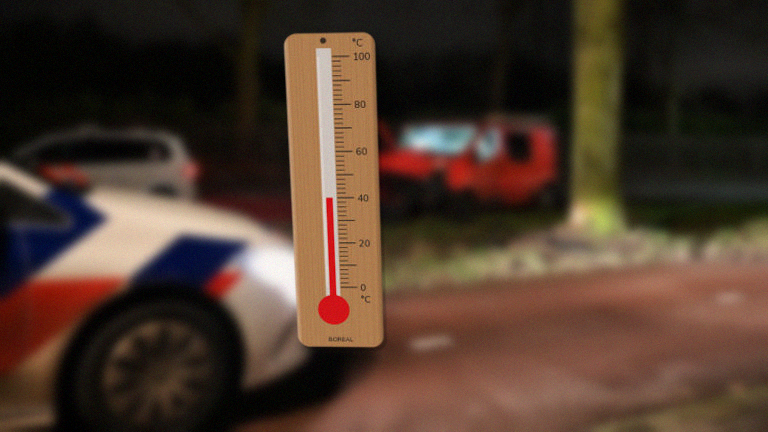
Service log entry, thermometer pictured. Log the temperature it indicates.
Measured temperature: 40 °C
